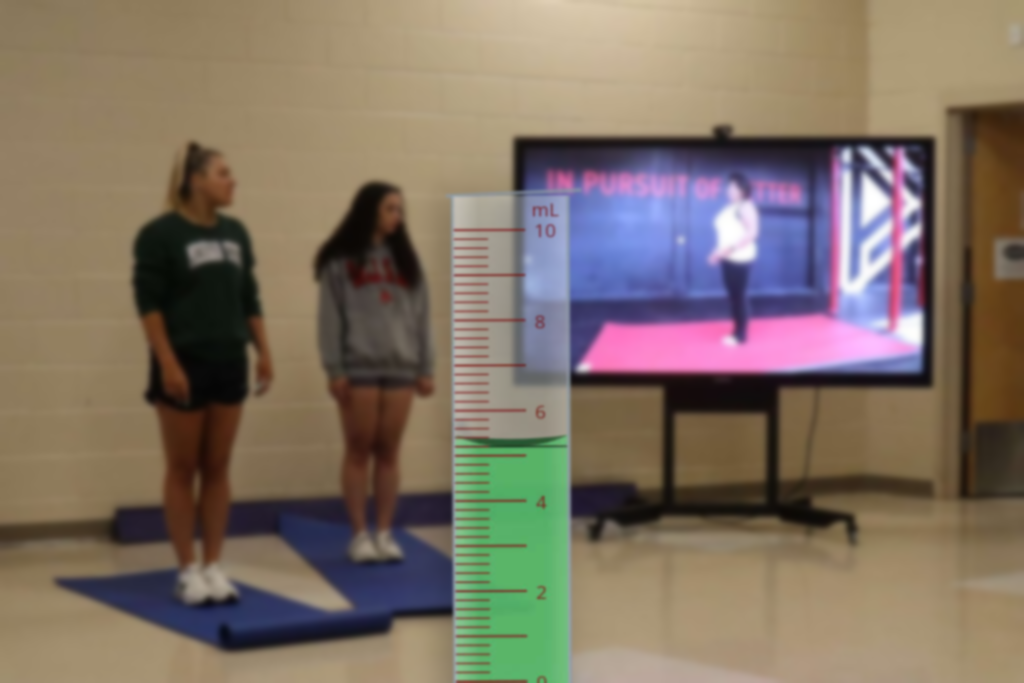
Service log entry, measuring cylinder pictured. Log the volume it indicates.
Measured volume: 5.2 mL
